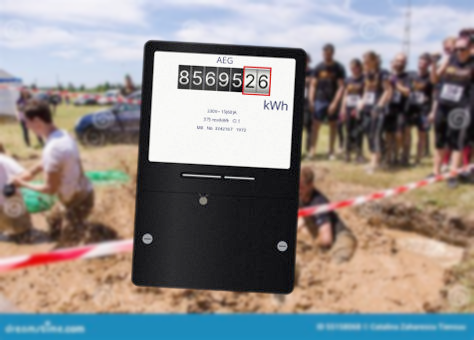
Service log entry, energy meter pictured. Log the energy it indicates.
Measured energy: 85695.26 kWh
